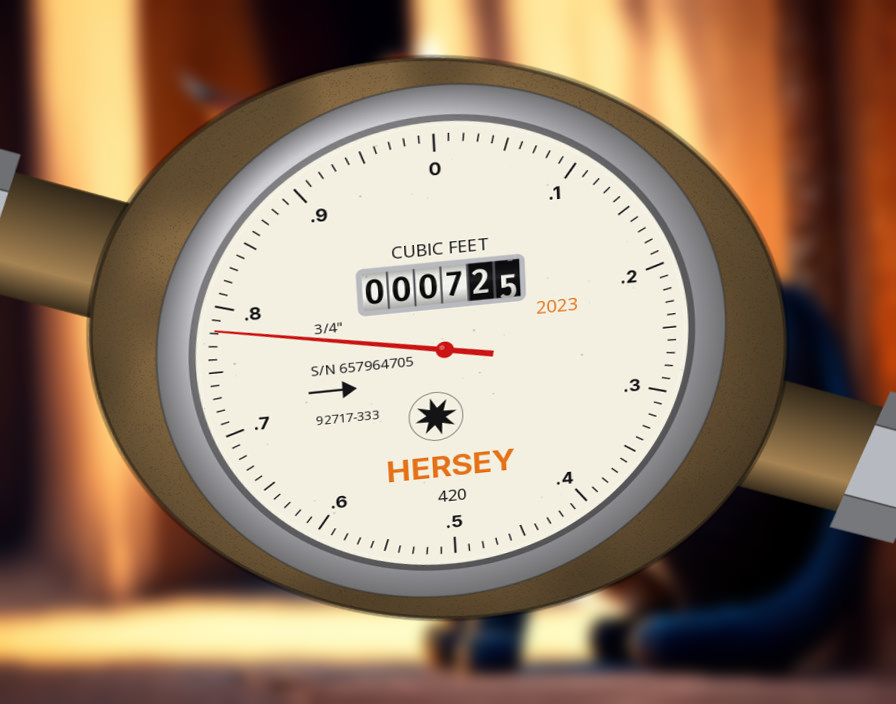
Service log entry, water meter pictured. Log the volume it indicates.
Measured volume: 724.78 ft³
